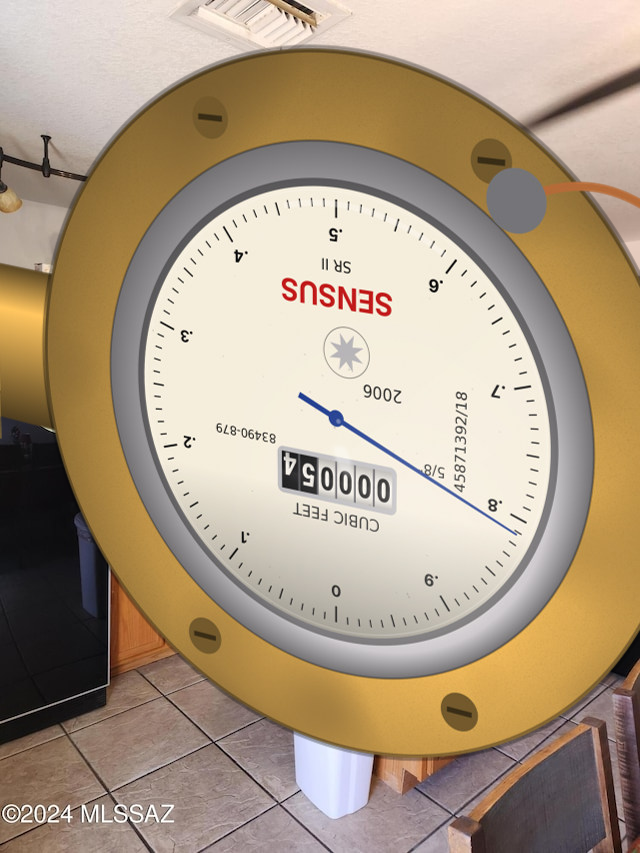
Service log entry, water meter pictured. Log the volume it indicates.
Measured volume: 53.81 ft³
